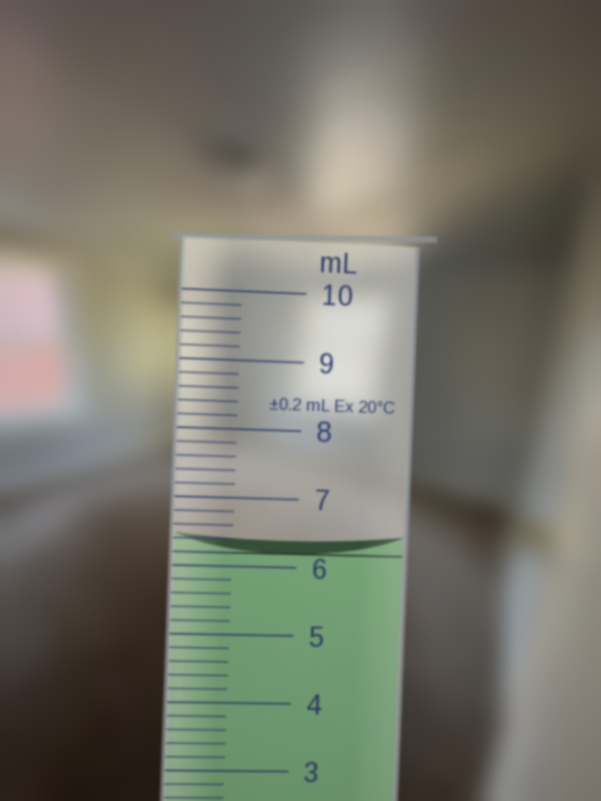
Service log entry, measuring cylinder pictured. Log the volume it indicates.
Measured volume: 6.2 mL
